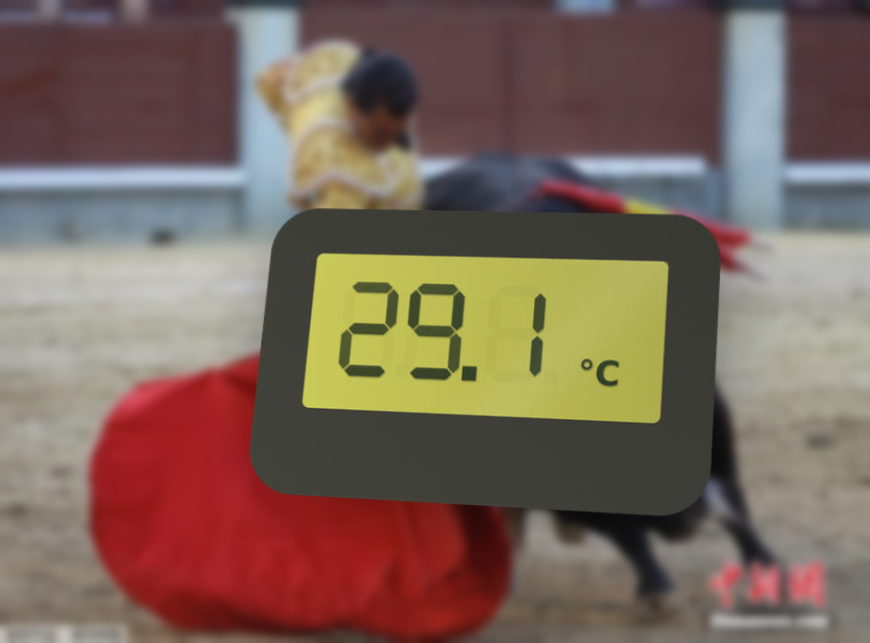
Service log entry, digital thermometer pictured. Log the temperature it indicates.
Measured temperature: 29.1 °C
